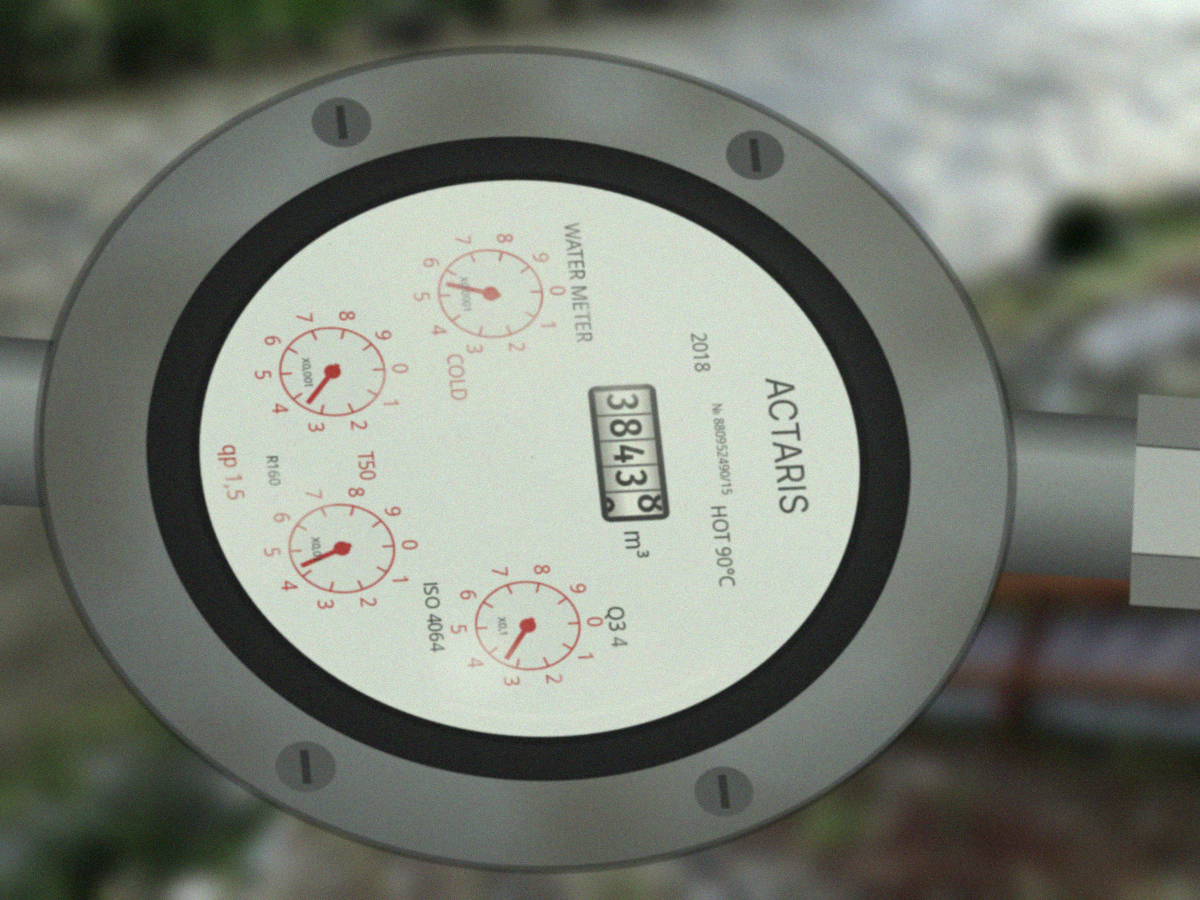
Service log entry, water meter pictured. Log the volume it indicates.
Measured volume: 38438.3435 m³
